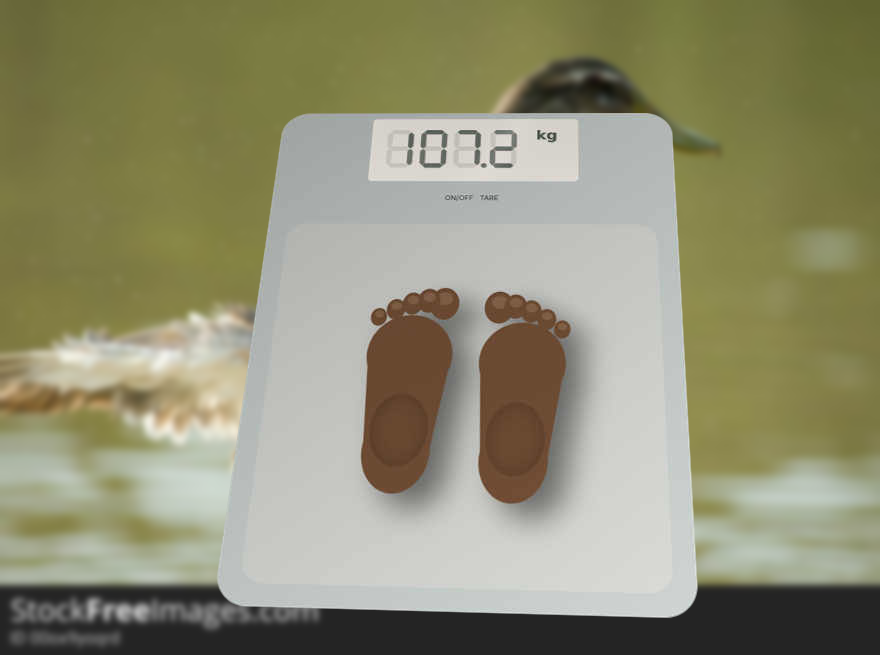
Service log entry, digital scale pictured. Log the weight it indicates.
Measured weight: 107.2 kg
